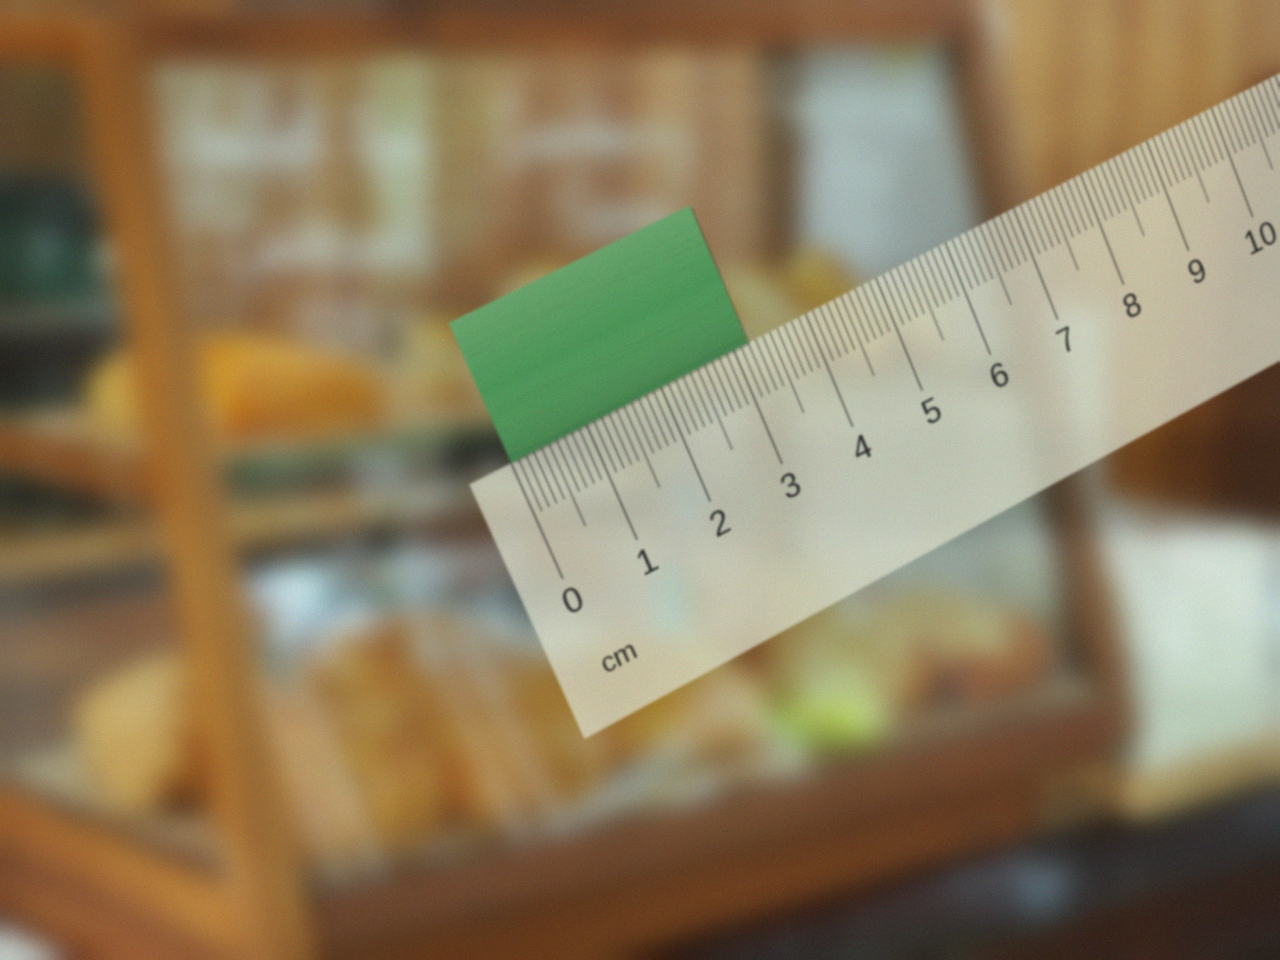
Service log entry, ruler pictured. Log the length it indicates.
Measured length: 3.2 cm
